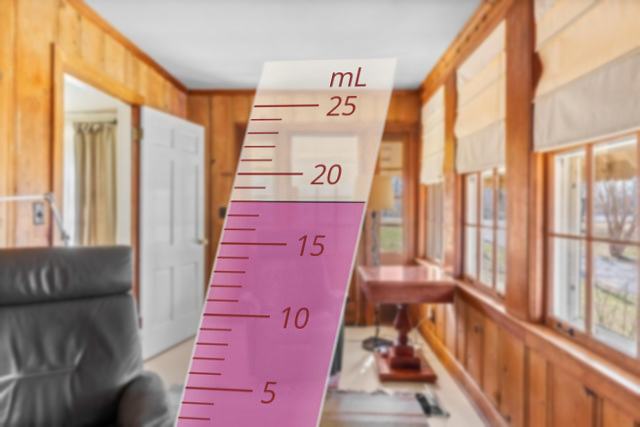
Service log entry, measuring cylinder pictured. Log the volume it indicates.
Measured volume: 18 mL
